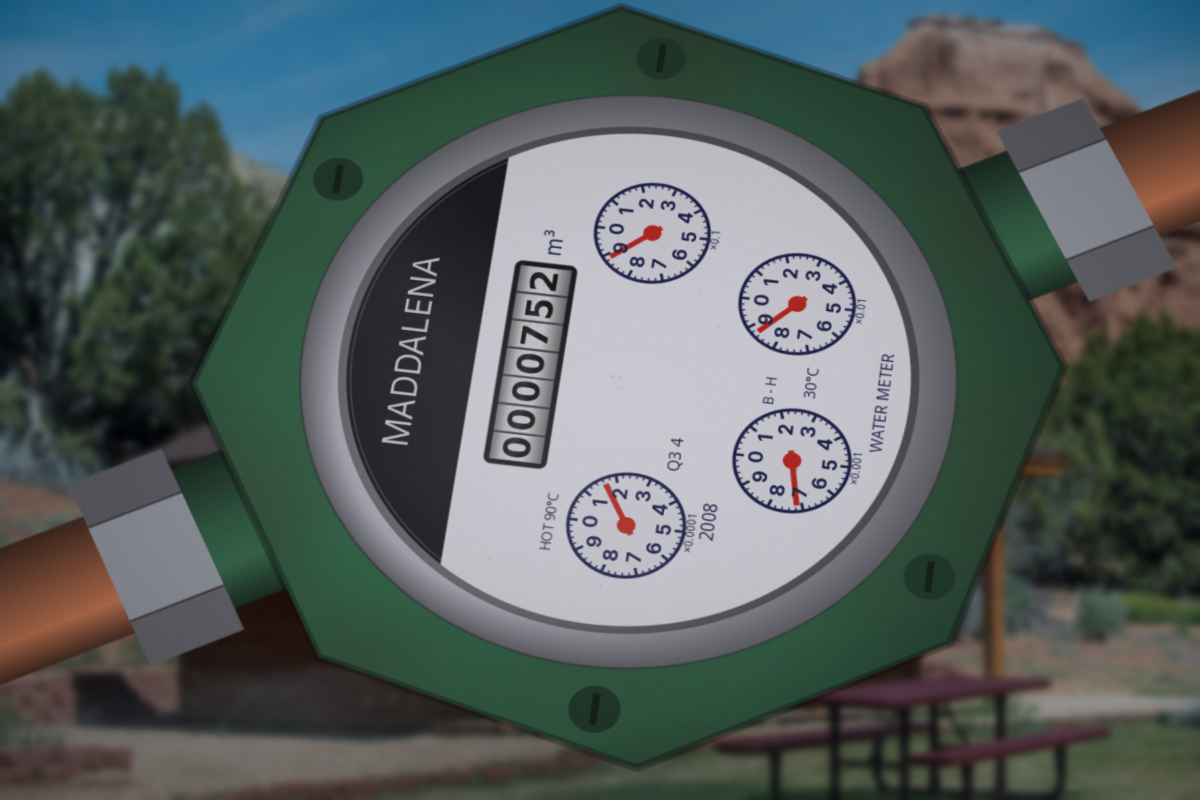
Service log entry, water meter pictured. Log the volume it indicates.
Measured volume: 752.8871 m³
